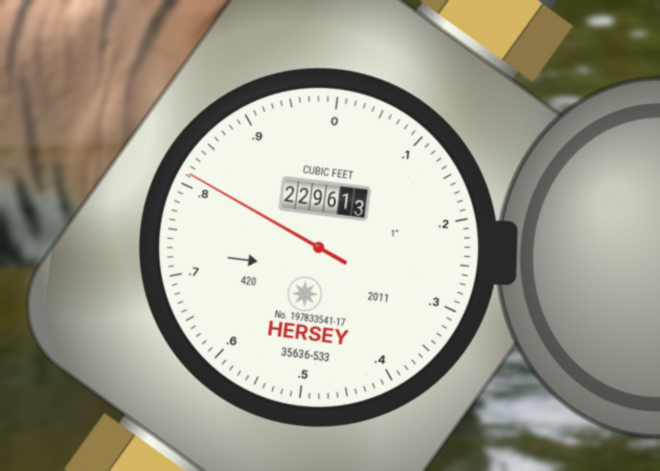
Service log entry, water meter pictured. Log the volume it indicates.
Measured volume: 229612.81 ft³
